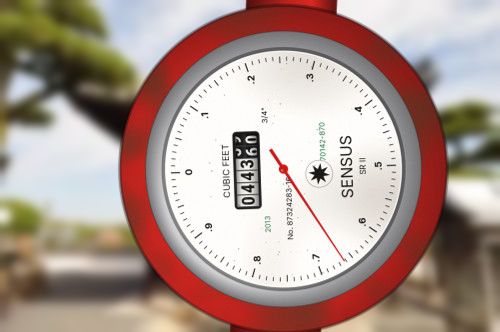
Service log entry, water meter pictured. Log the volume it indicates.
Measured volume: 44359.66 ft³
